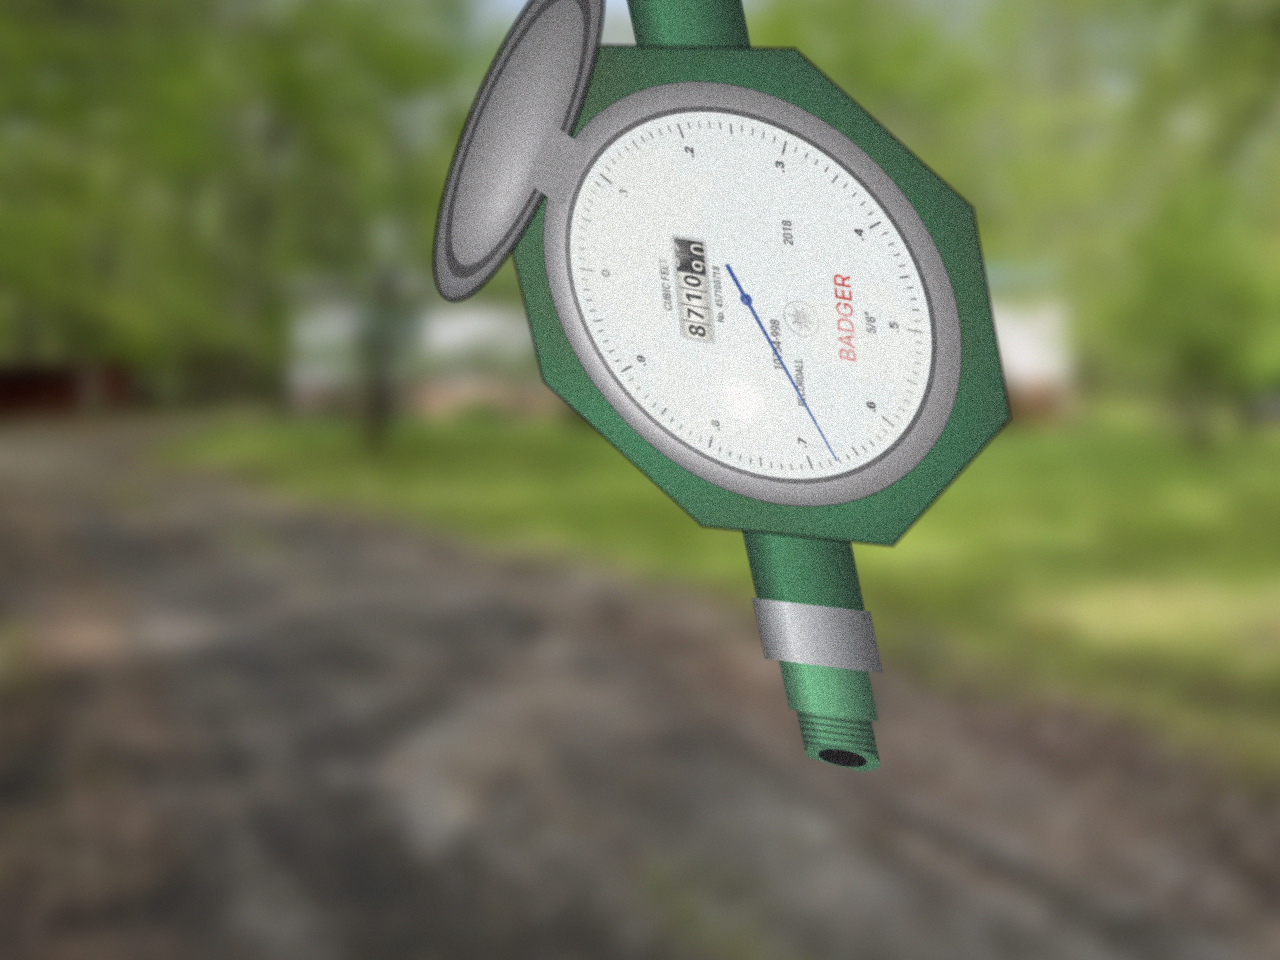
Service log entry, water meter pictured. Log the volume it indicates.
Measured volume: 871089.67 ft³
